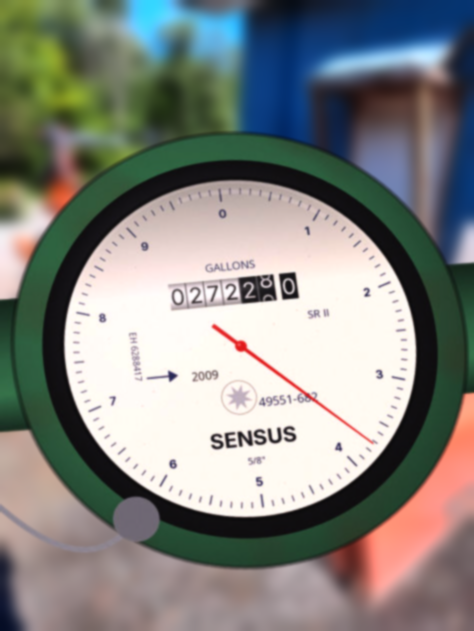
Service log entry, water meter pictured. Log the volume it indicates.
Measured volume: 272283.7 gal
